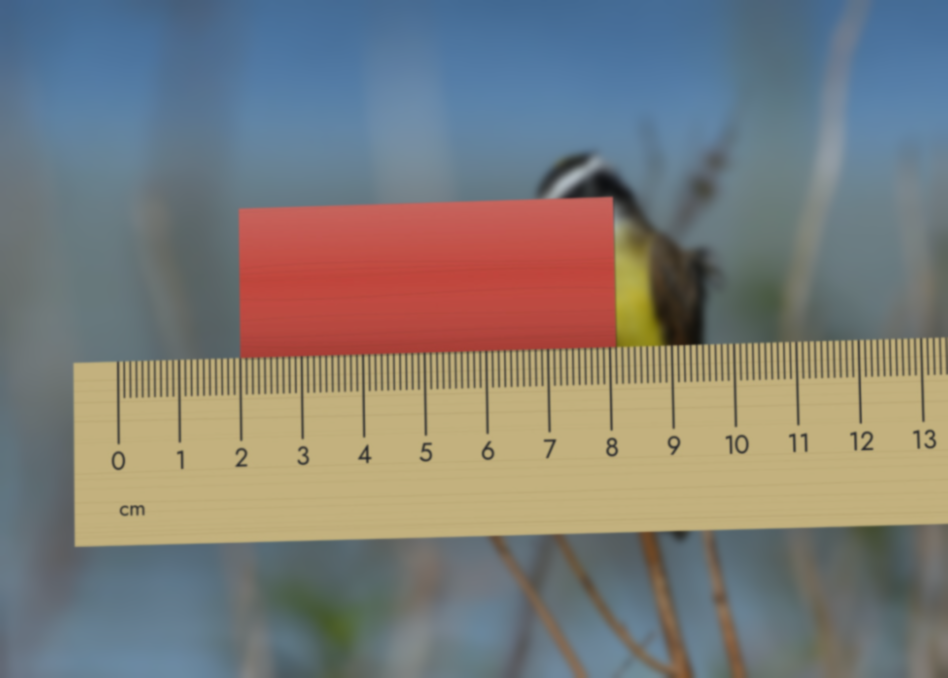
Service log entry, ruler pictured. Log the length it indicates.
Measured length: 6.1 cm
